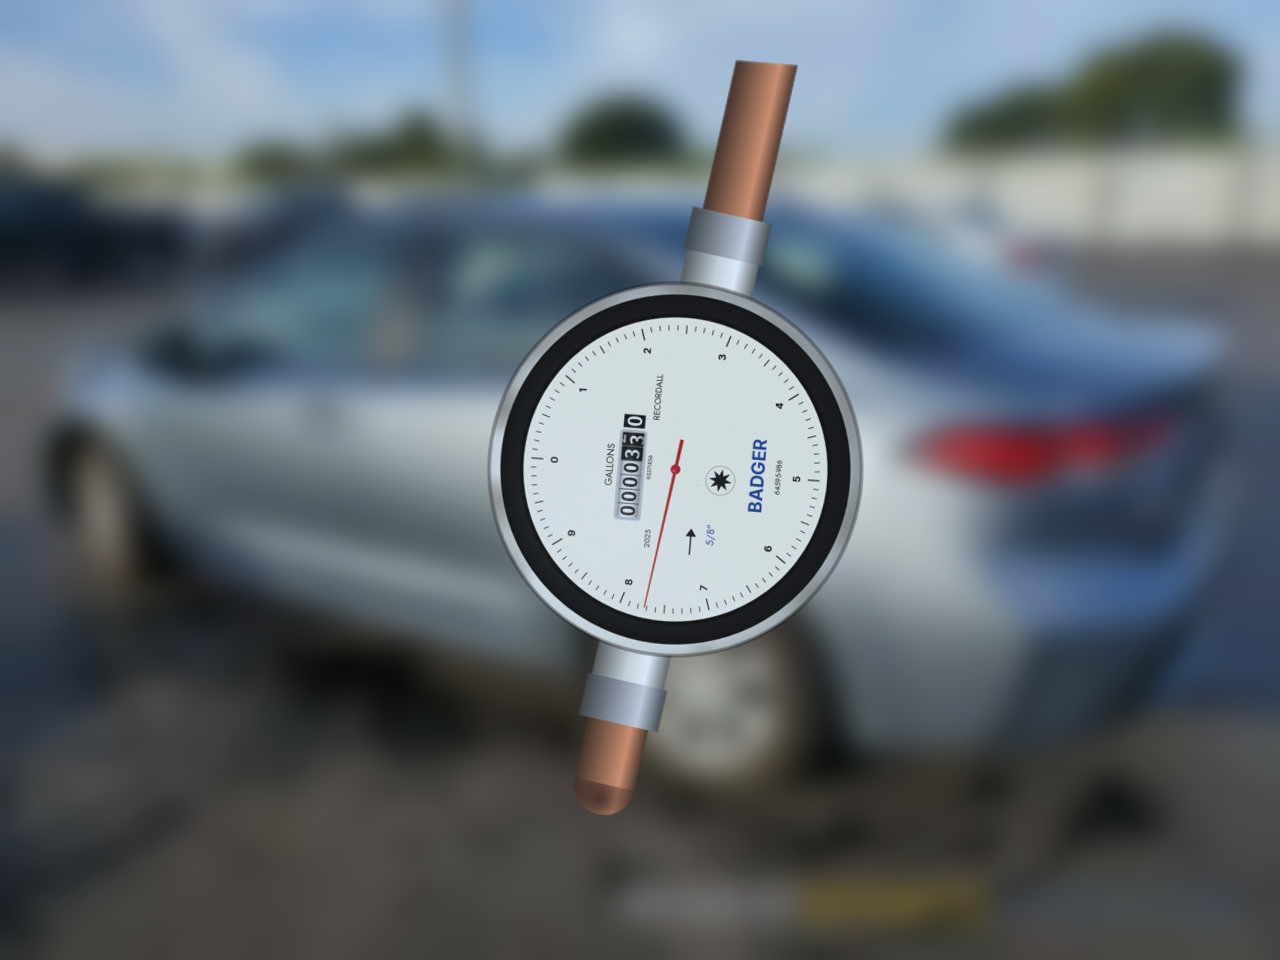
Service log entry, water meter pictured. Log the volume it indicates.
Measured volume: 327.7 gal
